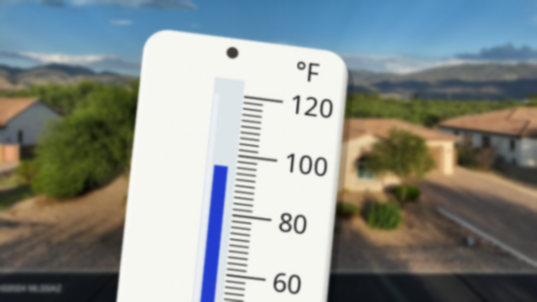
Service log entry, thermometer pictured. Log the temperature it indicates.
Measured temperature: 96 °F
